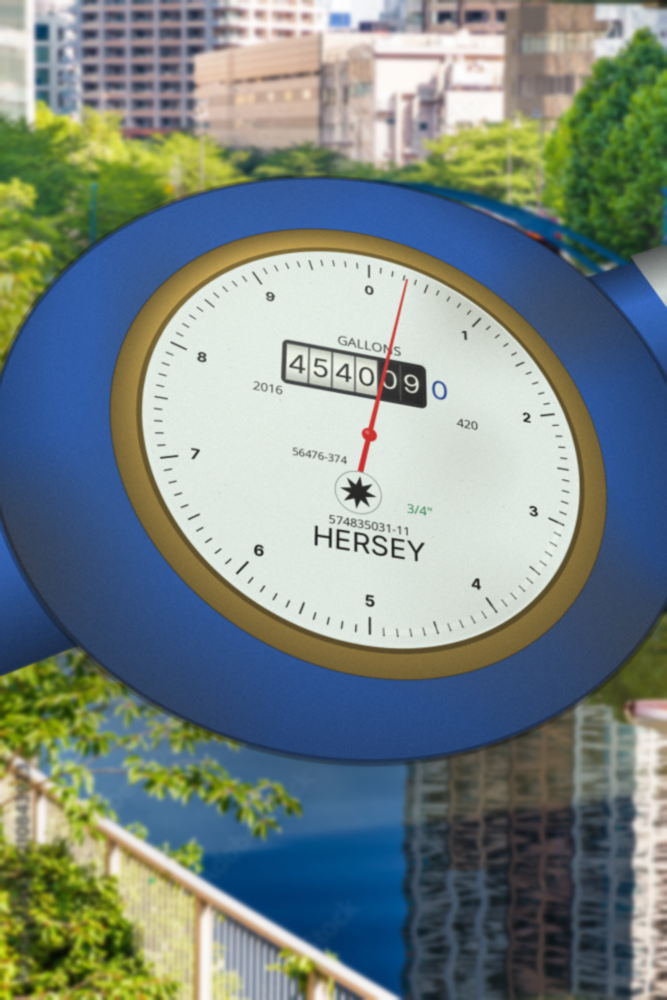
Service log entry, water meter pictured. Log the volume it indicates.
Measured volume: 4540090.3 gal
